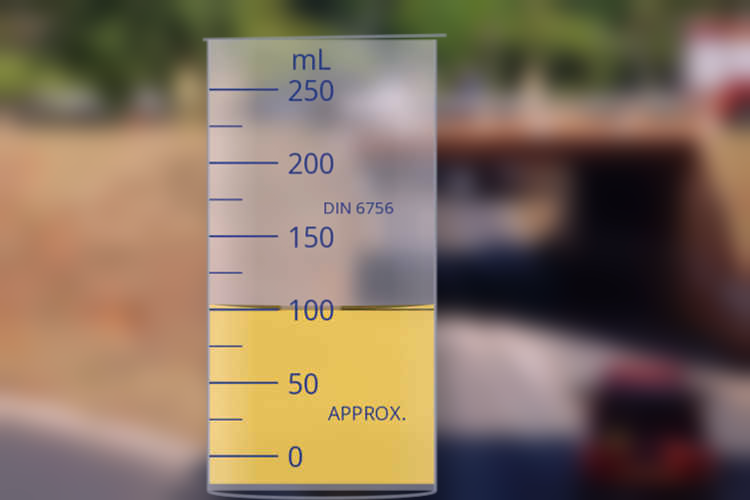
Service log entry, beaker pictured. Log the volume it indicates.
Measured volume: 100 mL
